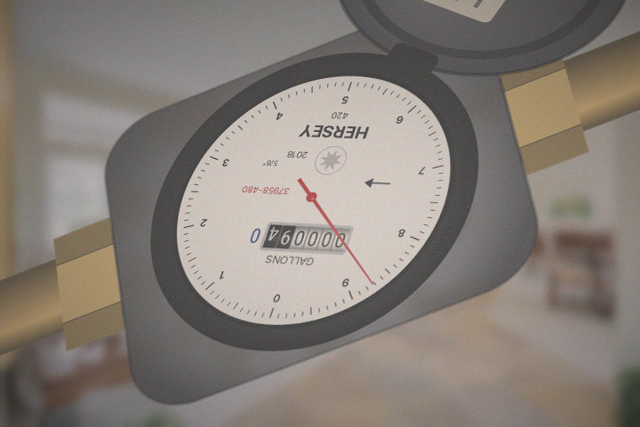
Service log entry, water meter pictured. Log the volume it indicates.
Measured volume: 938.7 gal
